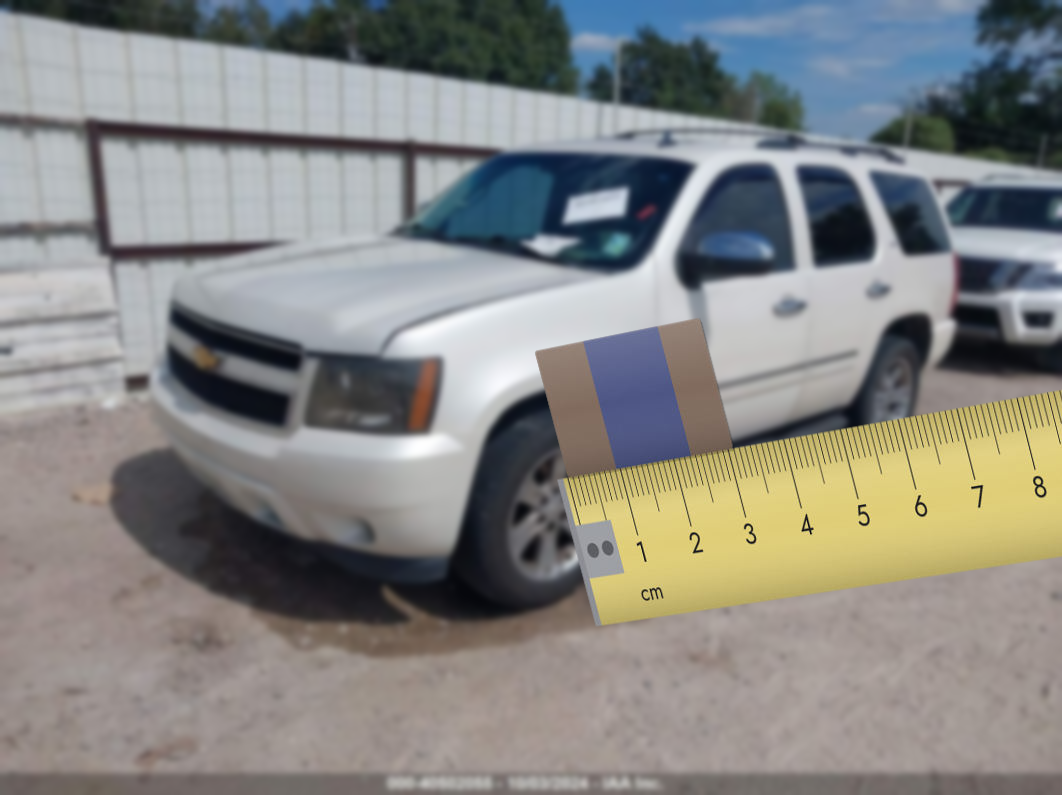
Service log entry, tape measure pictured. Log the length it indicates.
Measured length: 3.1 cm
